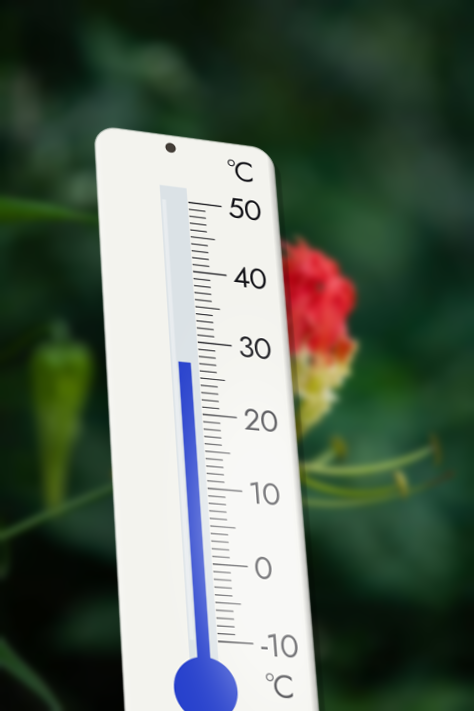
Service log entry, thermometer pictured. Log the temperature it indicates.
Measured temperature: 27 °C
